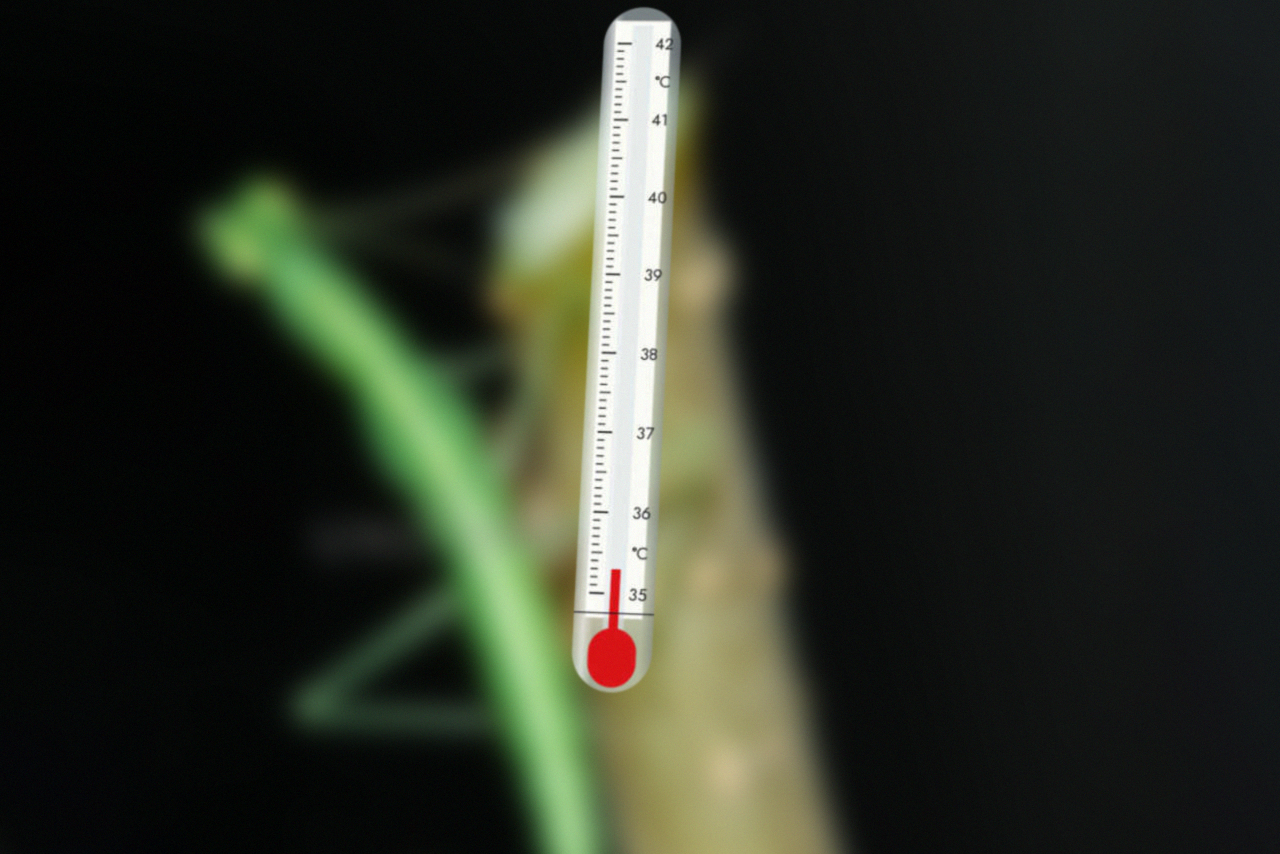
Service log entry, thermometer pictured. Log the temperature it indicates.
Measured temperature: 35.3 °C
